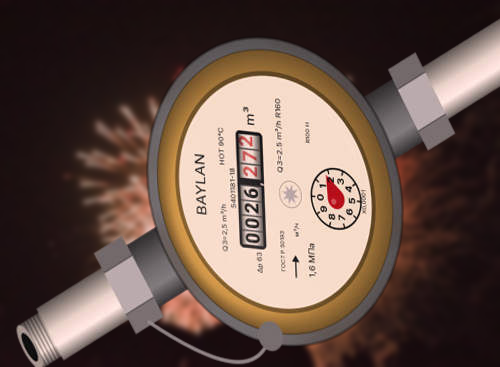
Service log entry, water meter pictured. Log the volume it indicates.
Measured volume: 26.2721 m³
